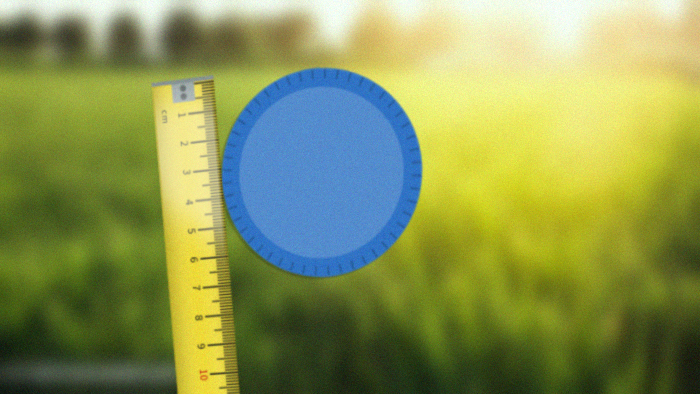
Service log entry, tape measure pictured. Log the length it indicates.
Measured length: 7 cm
